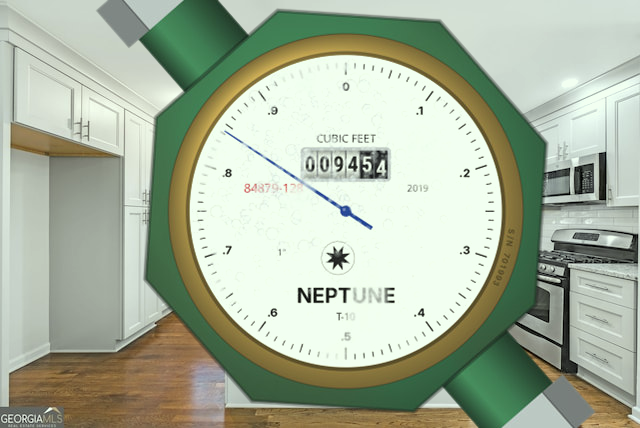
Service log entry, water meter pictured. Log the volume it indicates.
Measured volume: 9453.84 ft³
